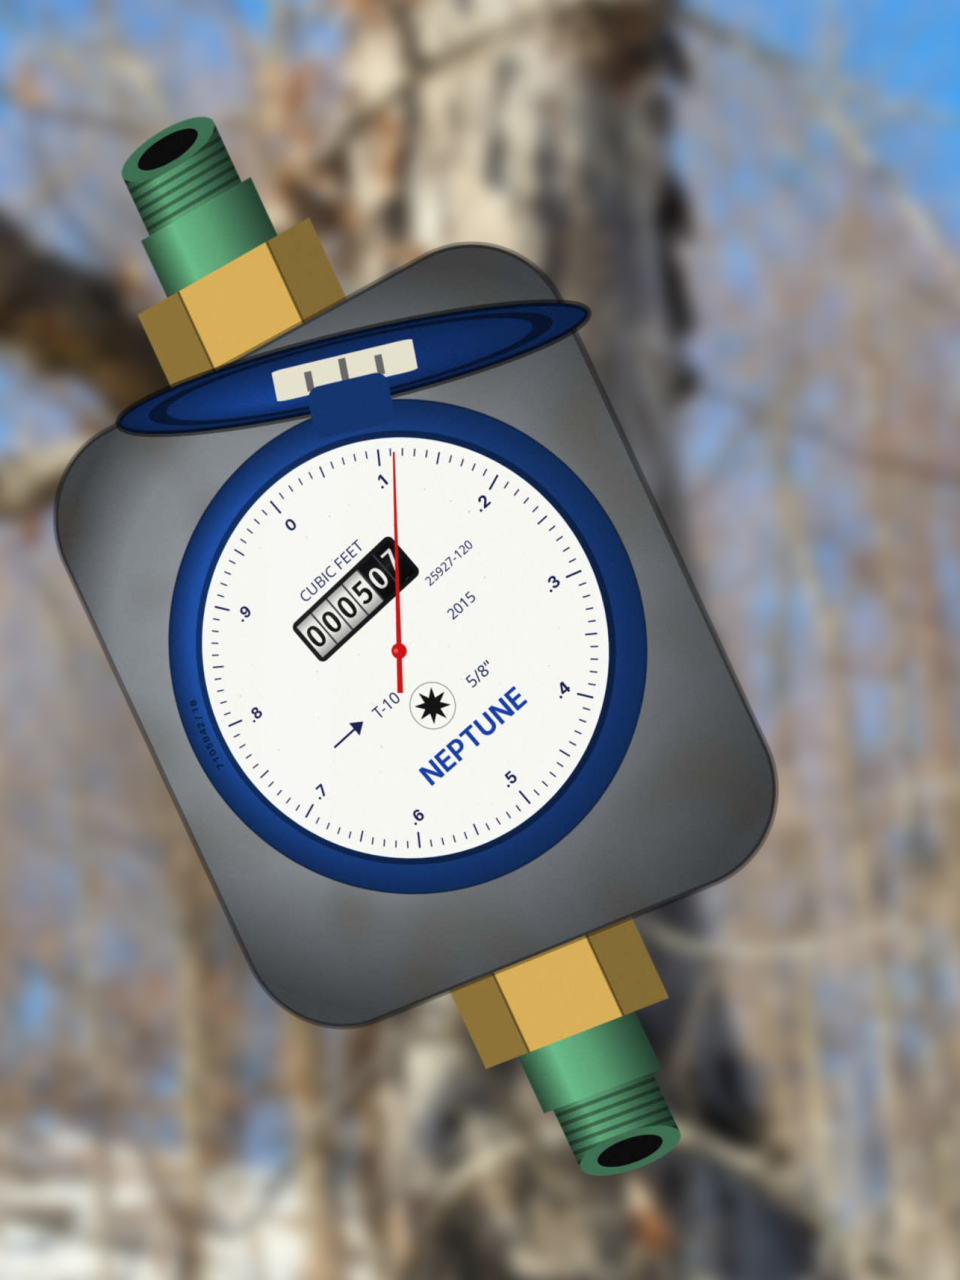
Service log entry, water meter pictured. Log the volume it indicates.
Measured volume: 507.11 ft³
